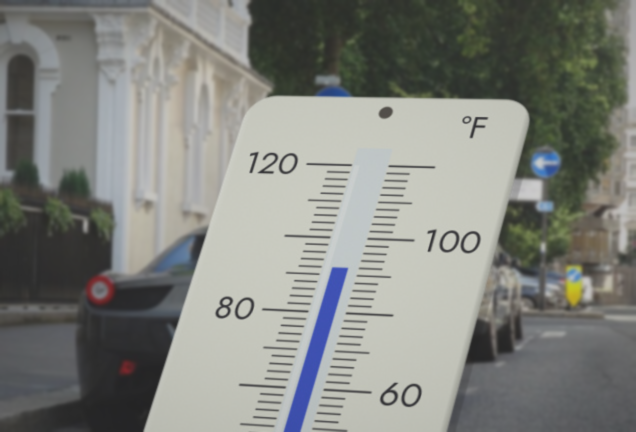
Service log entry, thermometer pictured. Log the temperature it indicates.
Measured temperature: 92 °F
